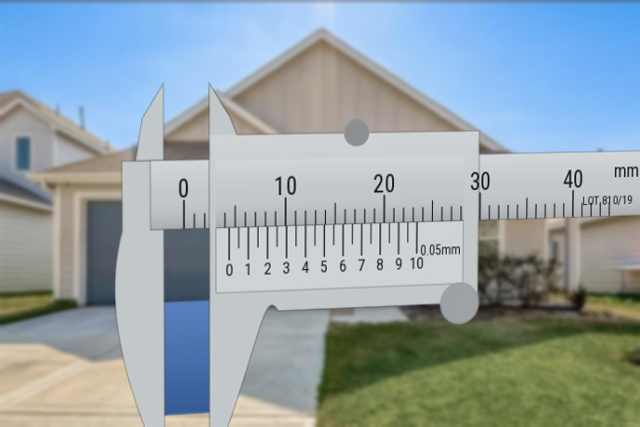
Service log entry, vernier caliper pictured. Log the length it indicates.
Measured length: 4.4 mm
